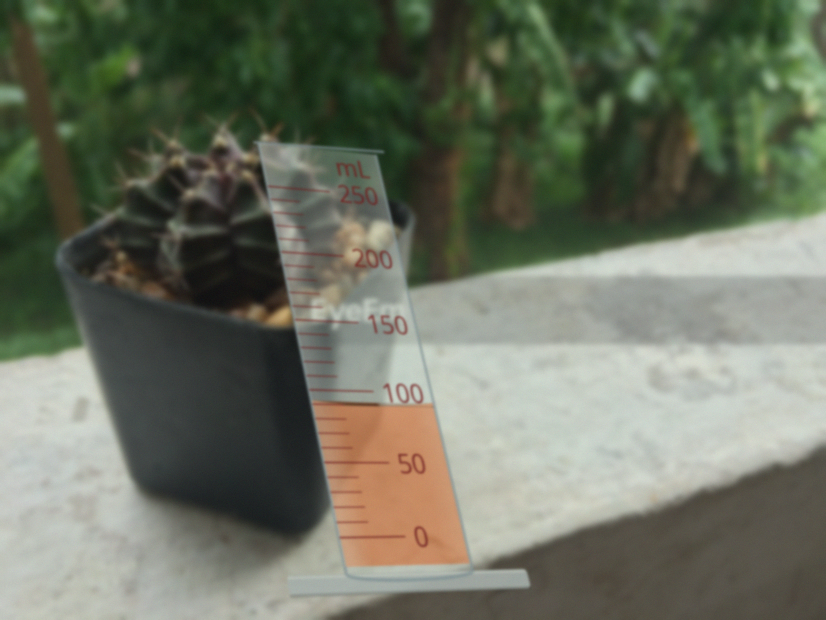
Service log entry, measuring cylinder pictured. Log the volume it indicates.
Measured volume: 90 mL
